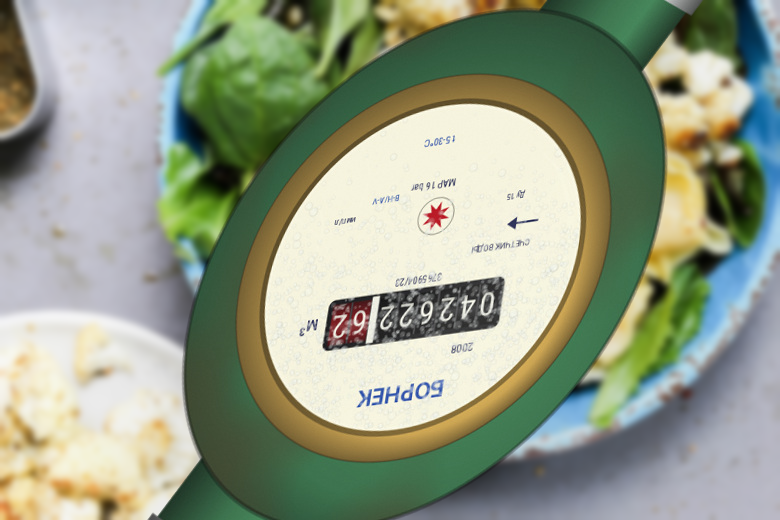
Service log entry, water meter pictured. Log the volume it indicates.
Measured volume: 42622.62 m³
